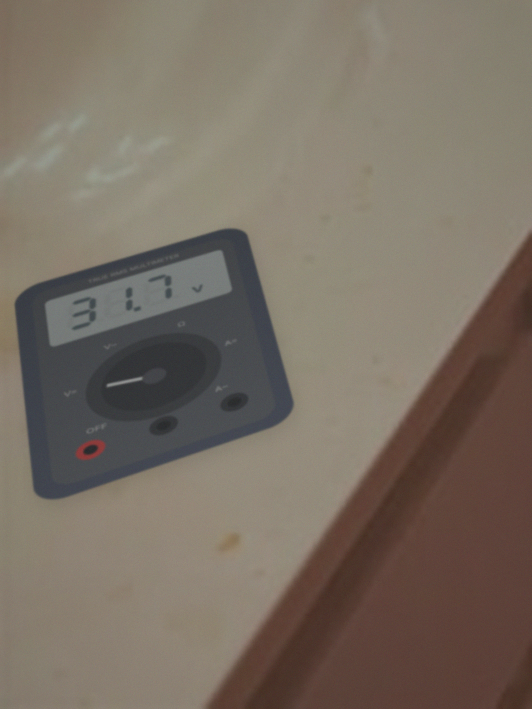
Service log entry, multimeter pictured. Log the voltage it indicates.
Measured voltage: 31.7 V
